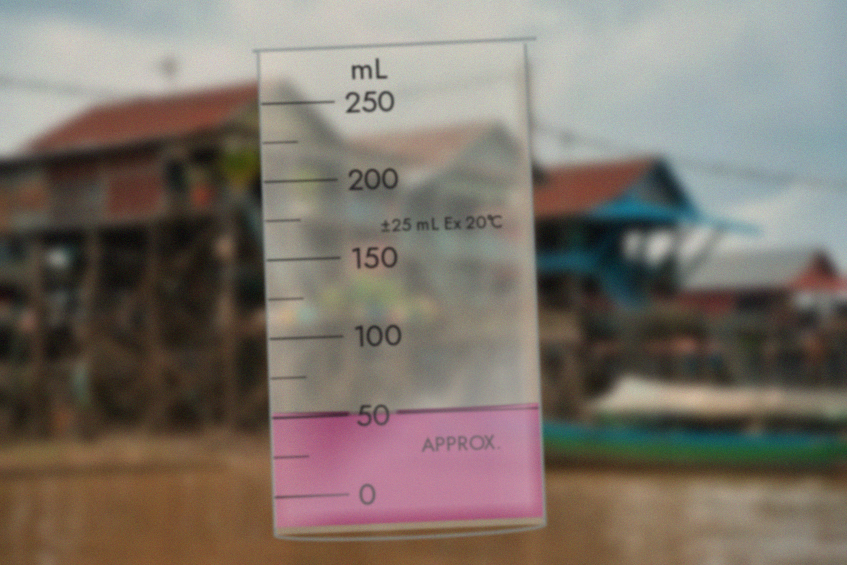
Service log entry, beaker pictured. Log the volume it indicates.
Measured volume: 50 mL
